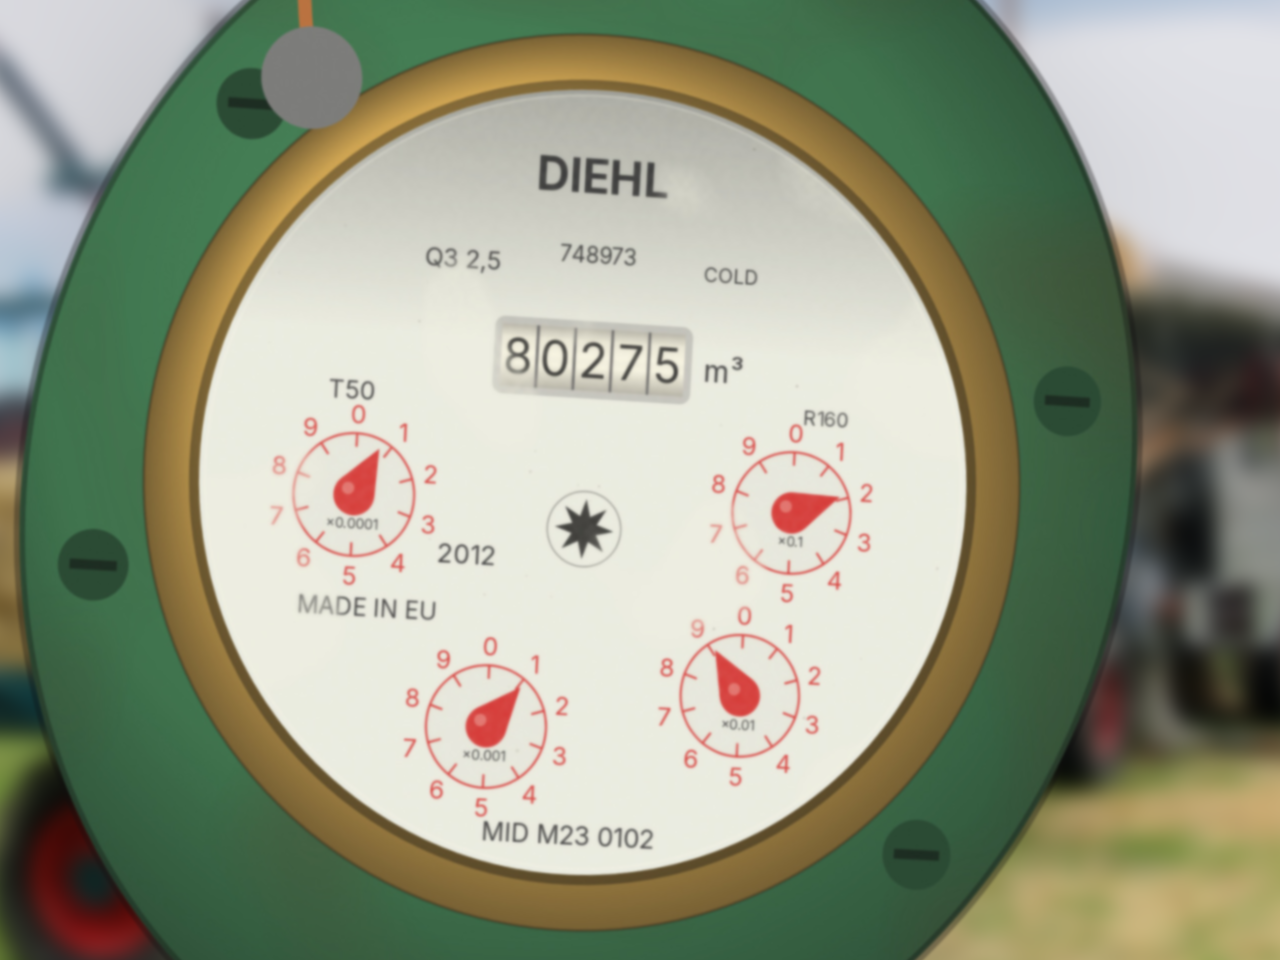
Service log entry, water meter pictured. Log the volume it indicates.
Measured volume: 80275.1910 m³
